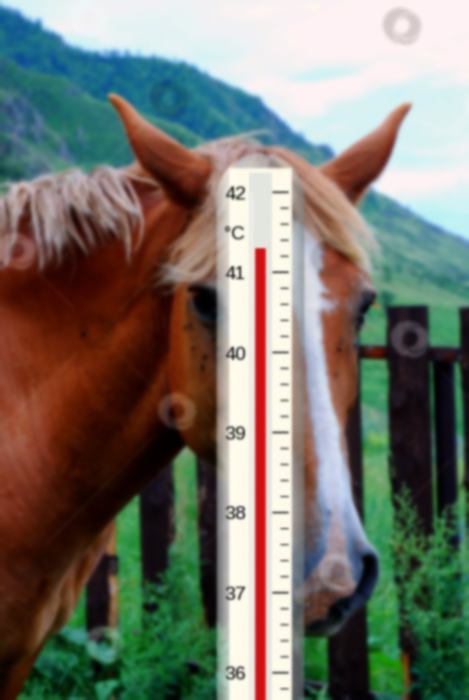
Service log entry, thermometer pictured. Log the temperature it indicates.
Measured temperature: 41.3 °C
